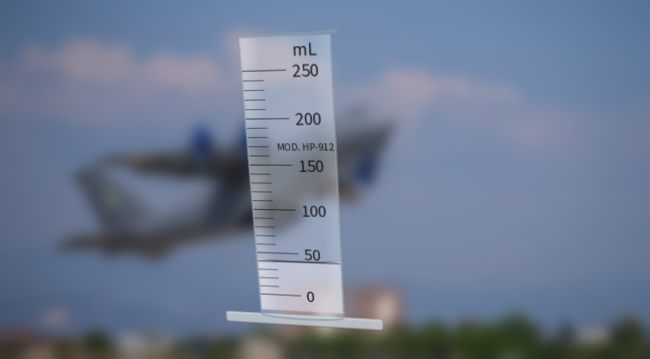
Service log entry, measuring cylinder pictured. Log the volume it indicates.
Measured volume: 40 mL
